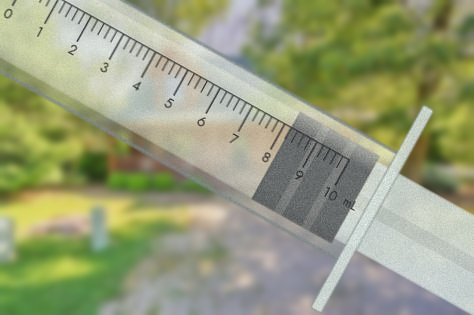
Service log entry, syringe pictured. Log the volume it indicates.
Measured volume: 8.2 mL
